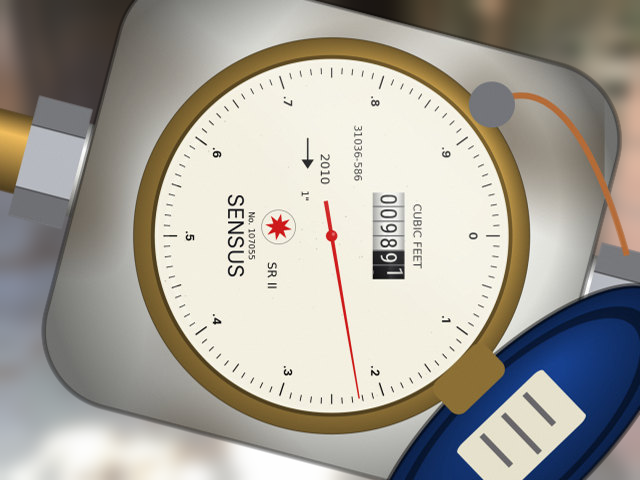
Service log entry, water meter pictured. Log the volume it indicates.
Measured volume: 9891.22 ft³
